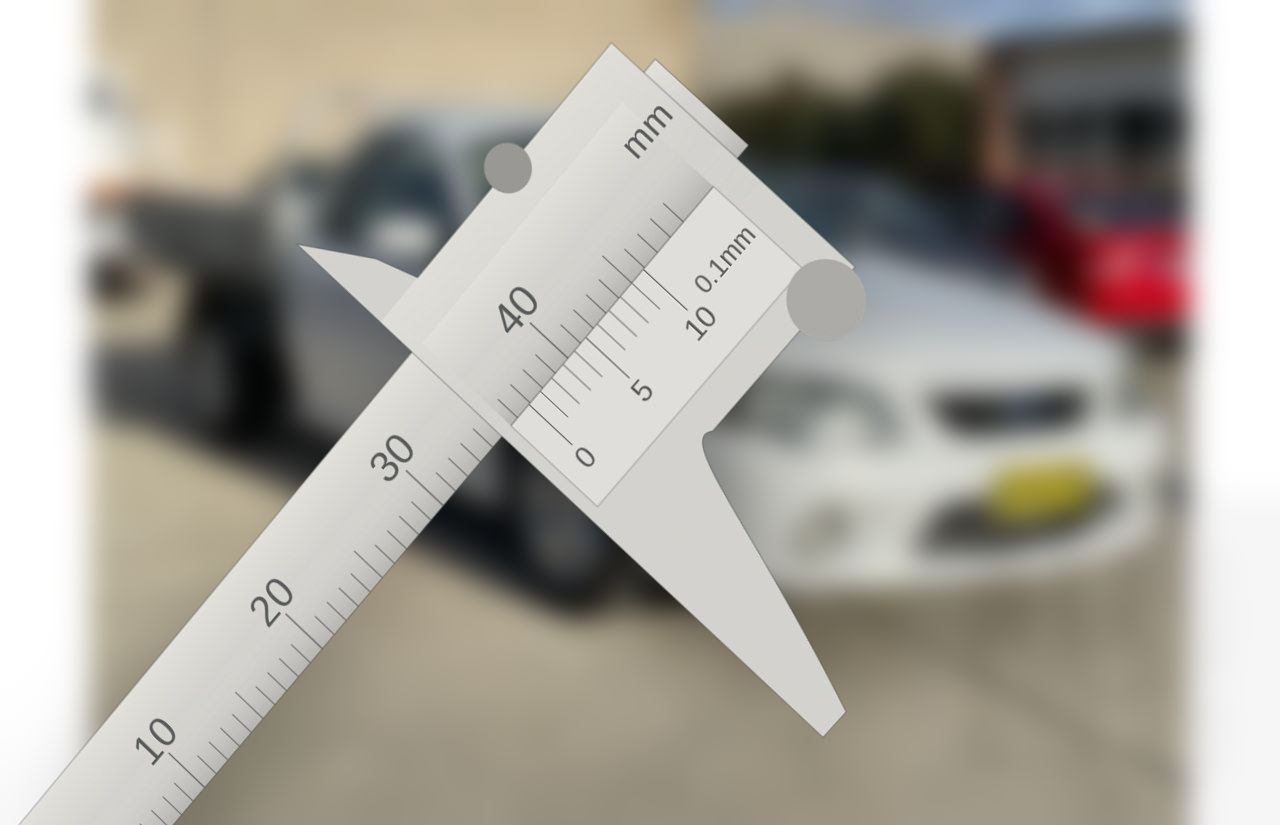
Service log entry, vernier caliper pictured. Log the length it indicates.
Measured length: 36.9 mm
